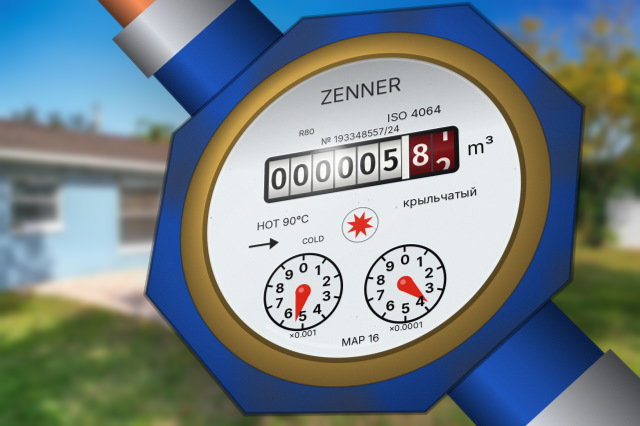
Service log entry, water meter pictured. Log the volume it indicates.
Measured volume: 5.8153 m³
